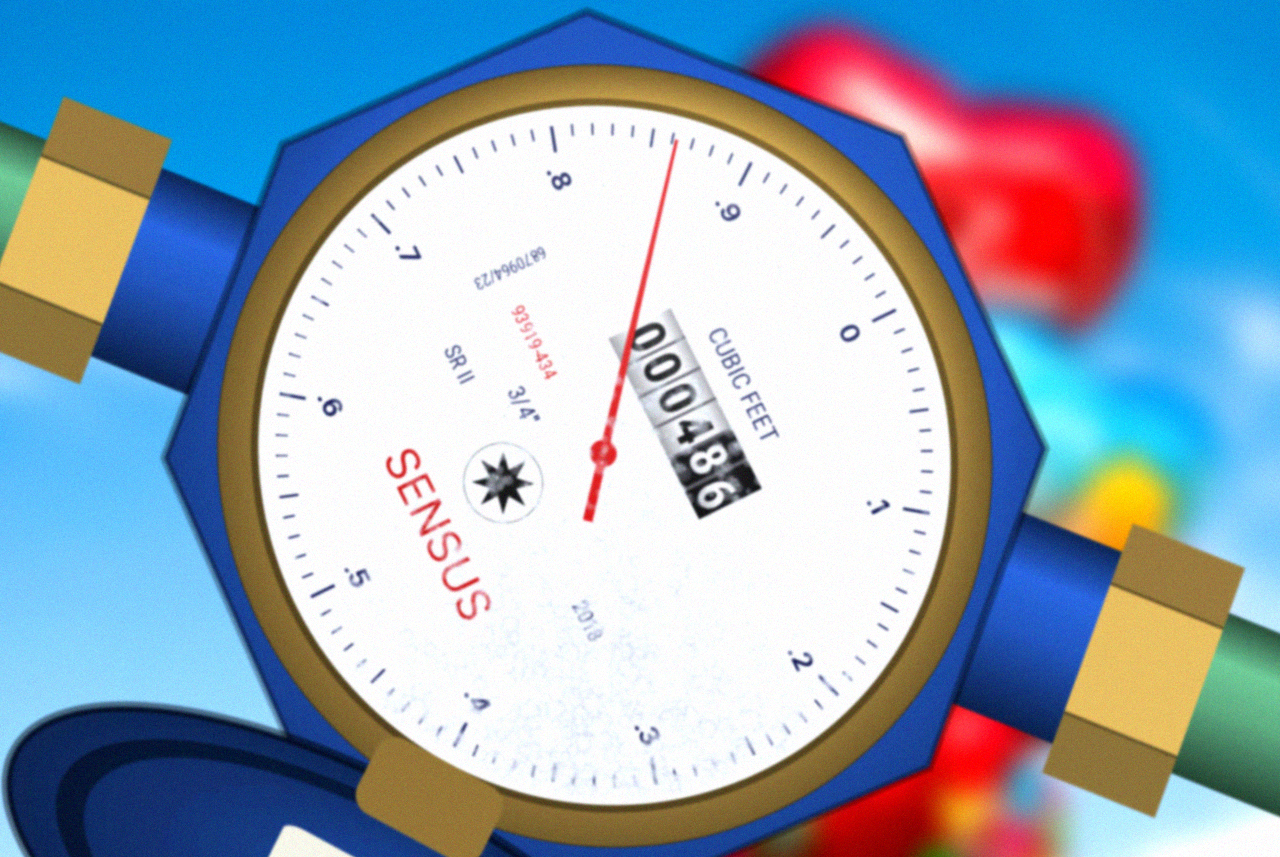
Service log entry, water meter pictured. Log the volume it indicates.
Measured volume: 485.86 ft³
